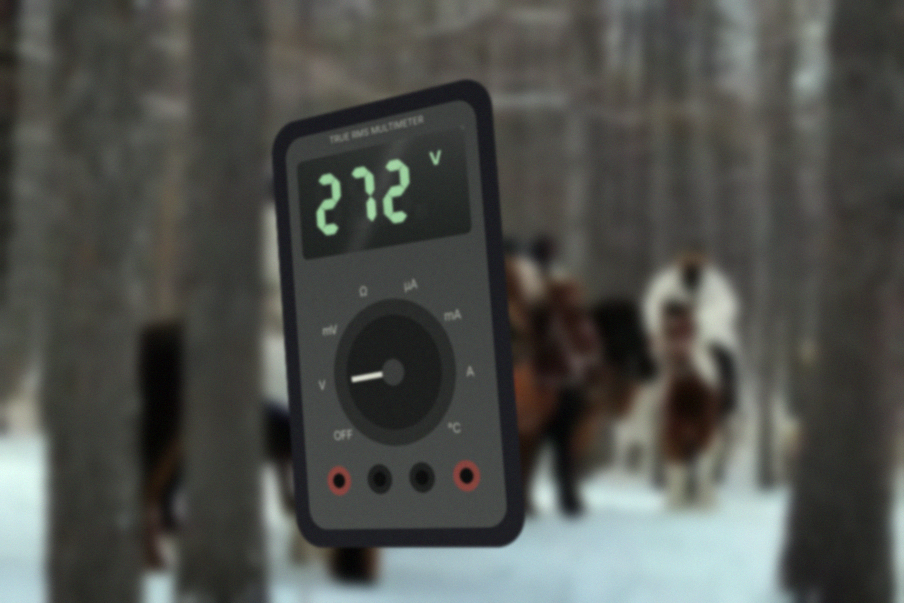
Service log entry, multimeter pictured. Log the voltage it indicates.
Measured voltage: 272 V
